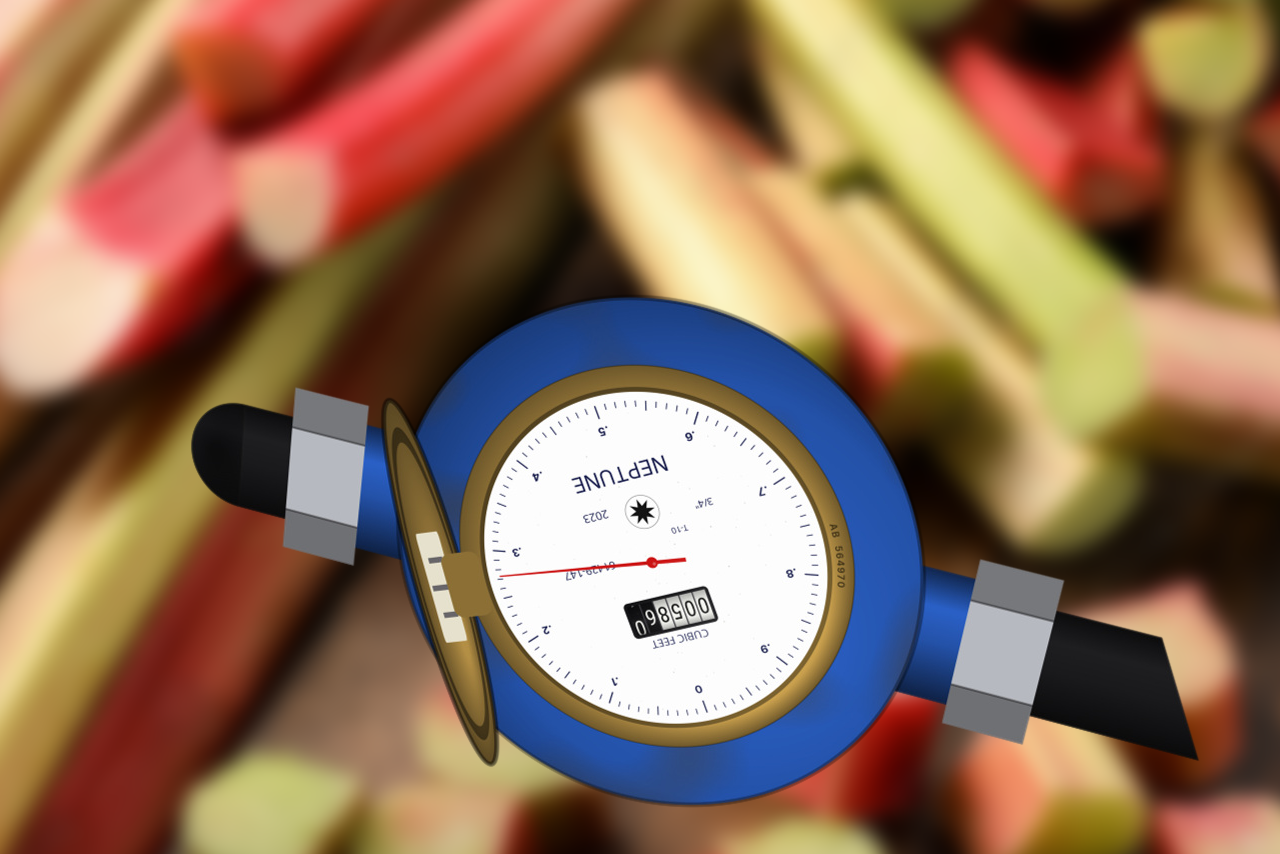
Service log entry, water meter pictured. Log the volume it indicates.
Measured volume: 5860.27 ft³
